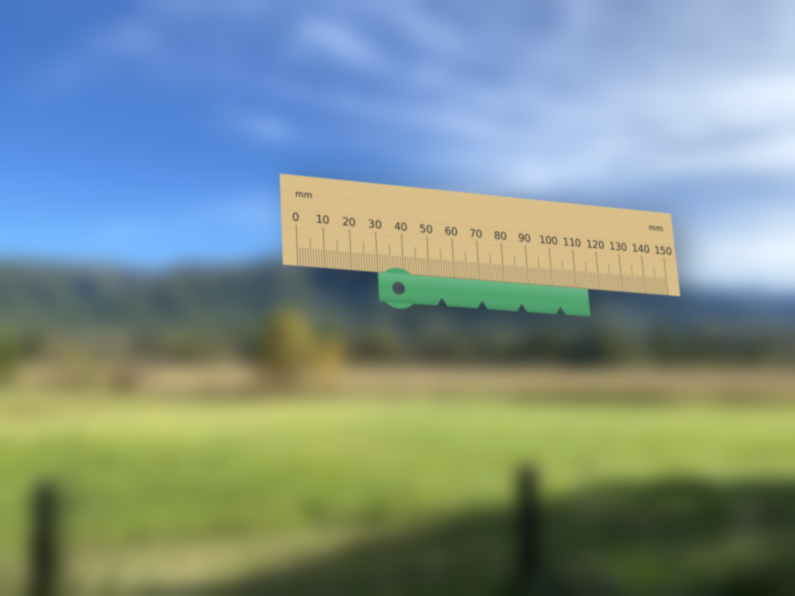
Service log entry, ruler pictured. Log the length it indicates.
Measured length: 85 mm
